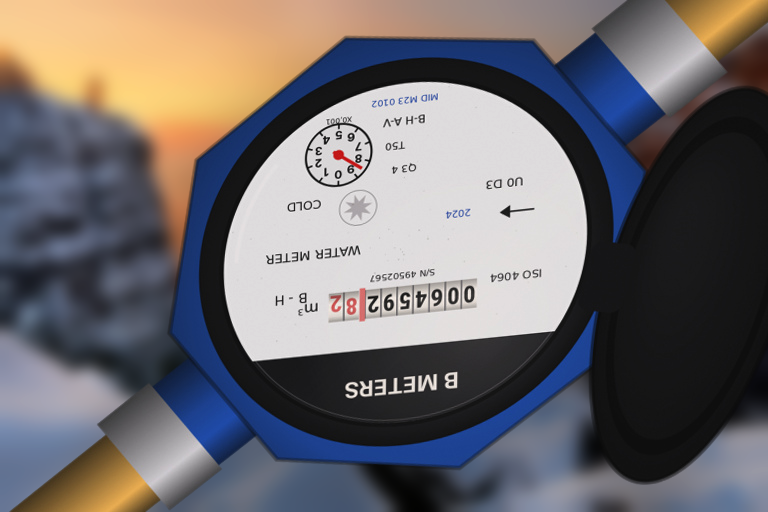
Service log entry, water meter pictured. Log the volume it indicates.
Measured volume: 64592.818 m³
